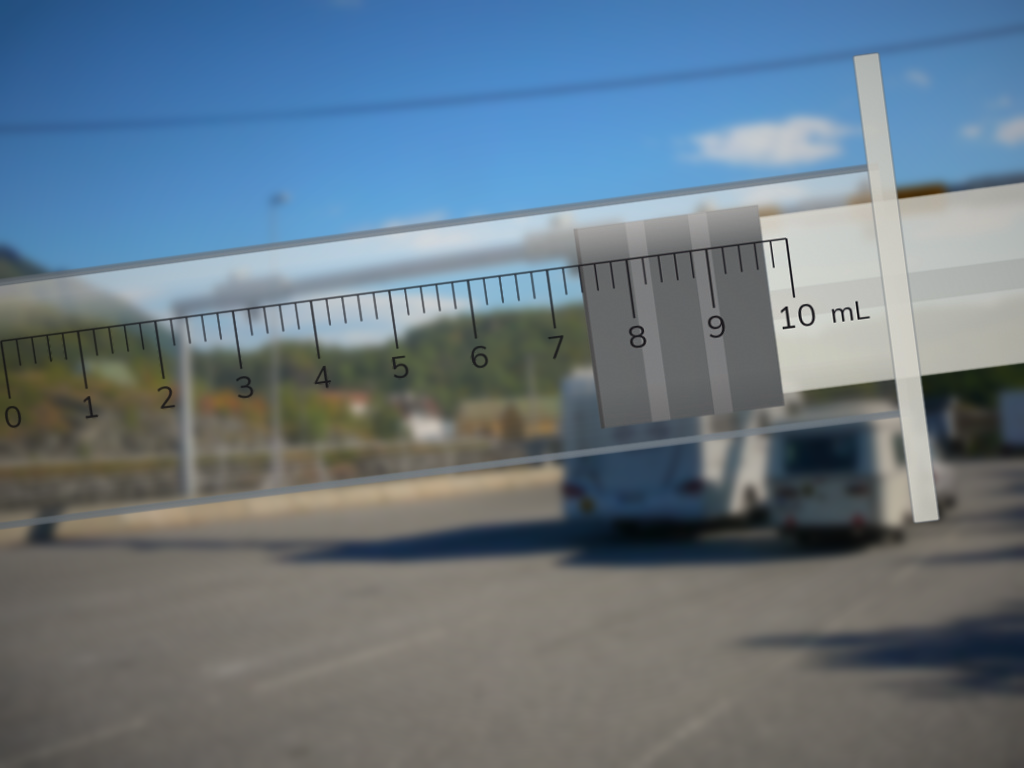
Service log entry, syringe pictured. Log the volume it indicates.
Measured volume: 7.4 mL
